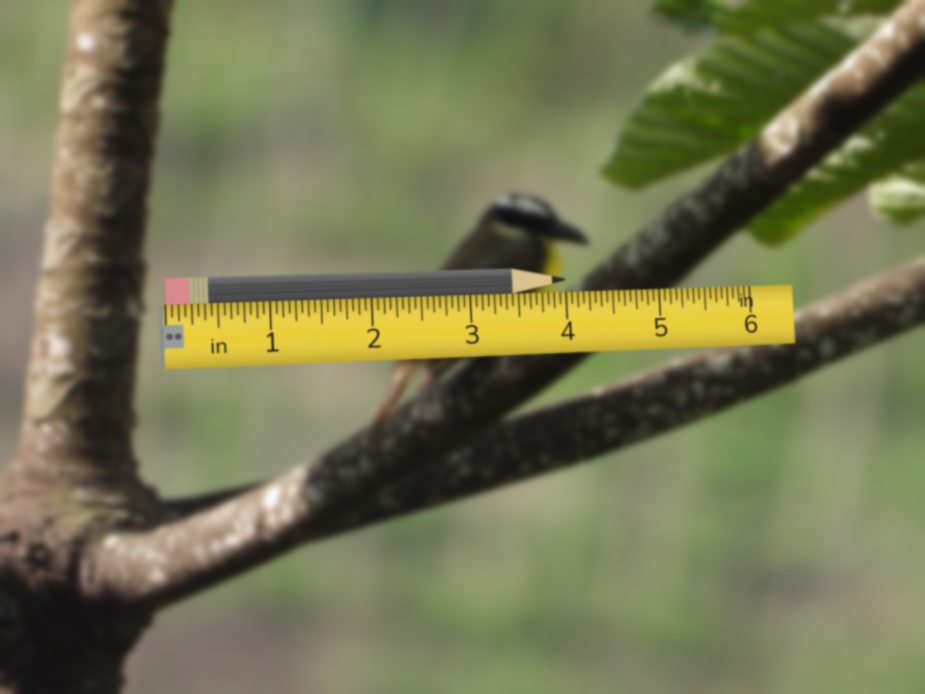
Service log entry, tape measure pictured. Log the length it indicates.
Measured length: 4 in
